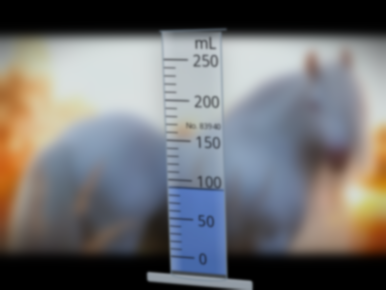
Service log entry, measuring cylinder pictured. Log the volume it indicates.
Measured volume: 90 mL
